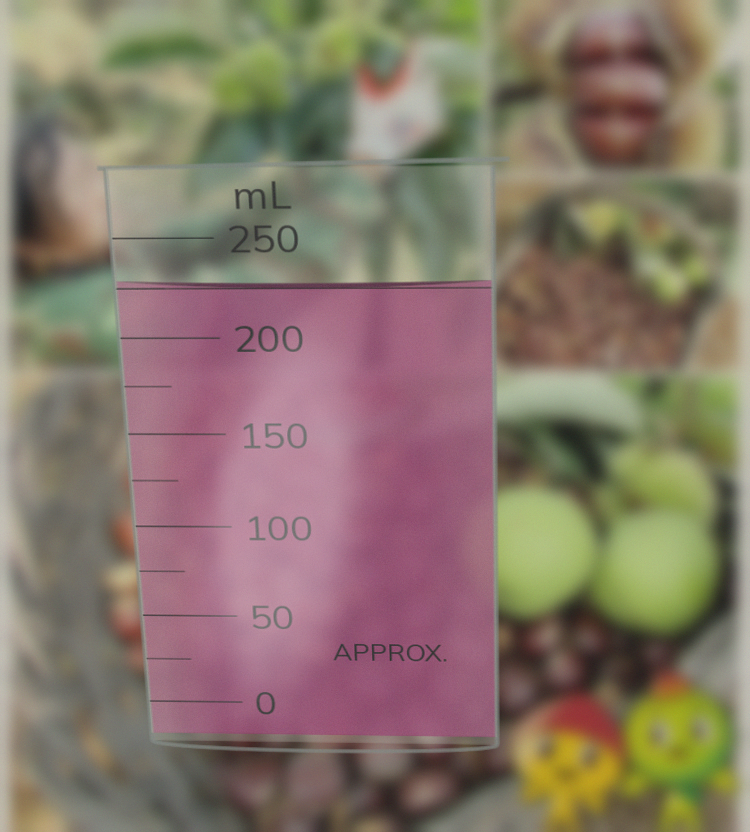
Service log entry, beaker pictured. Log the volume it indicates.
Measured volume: 225 mL
